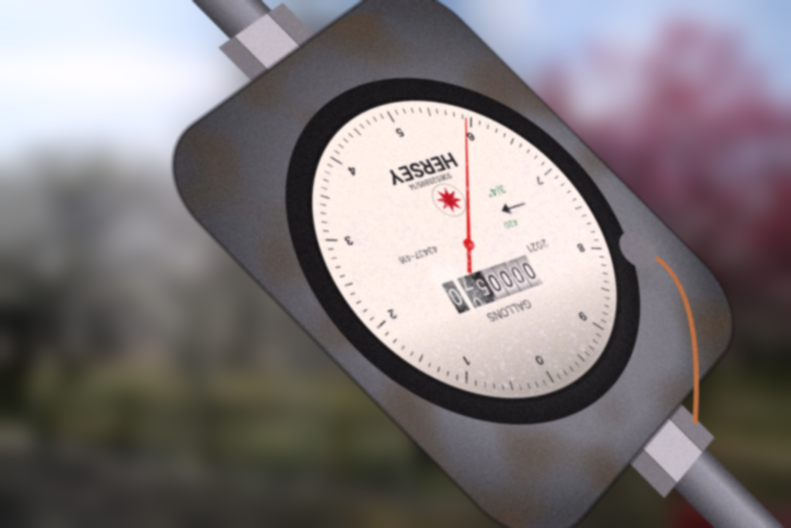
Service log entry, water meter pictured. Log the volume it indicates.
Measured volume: 565.9 gal
